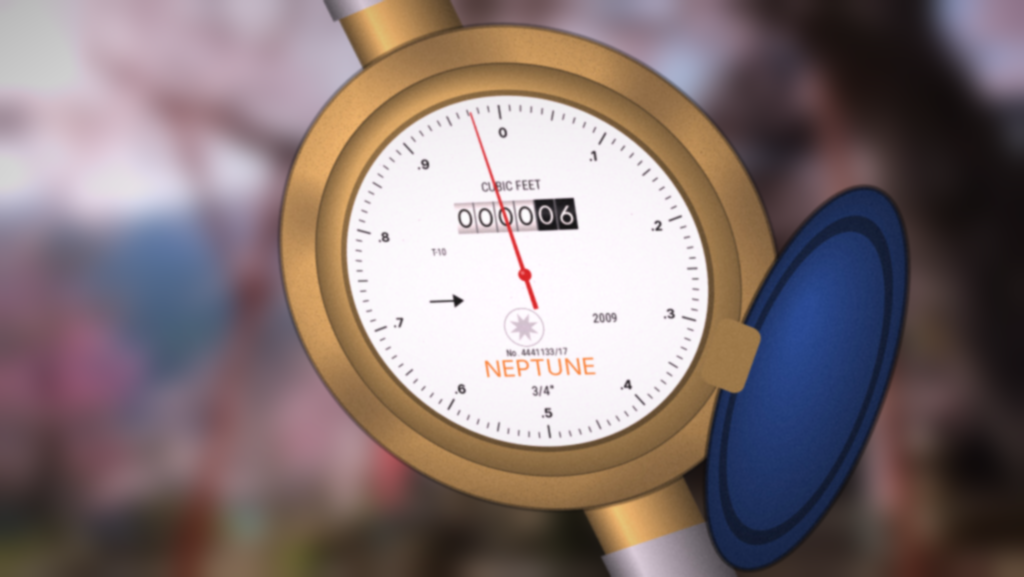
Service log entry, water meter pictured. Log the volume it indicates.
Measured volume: 5.97 ft³
